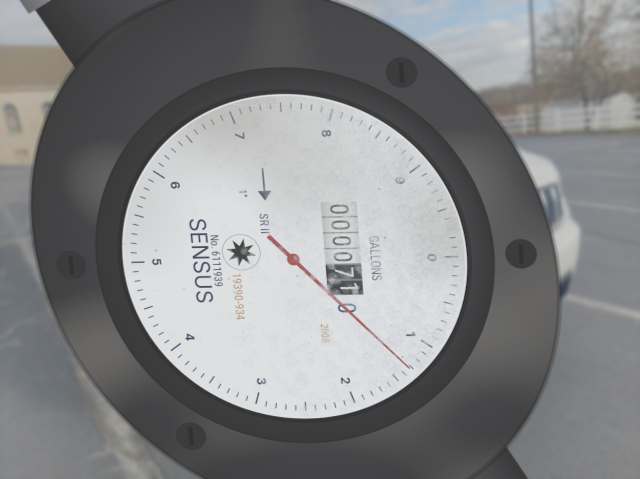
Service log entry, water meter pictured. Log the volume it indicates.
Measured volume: 711.3 gal
